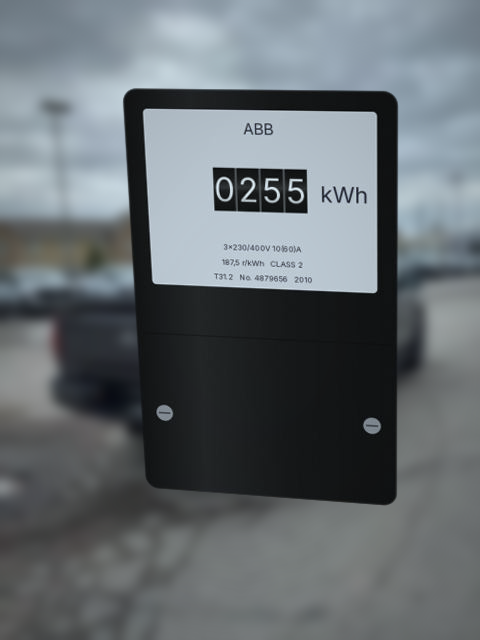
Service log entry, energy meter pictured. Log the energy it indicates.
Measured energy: 255 kWh
